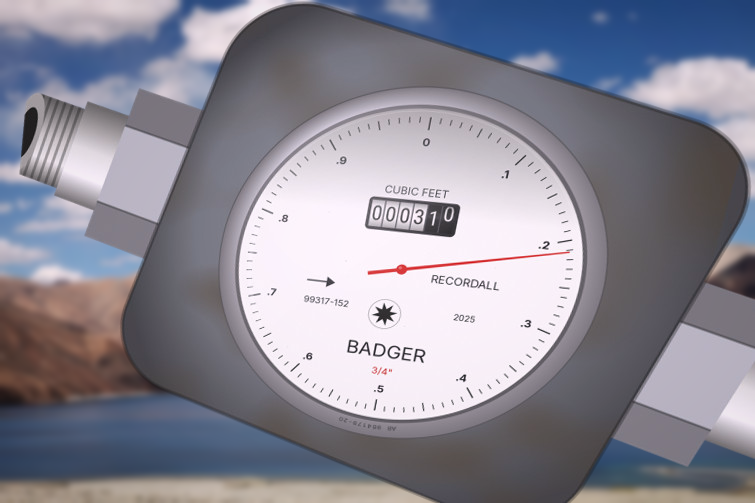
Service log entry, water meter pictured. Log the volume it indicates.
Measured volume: 310.21 ft³
